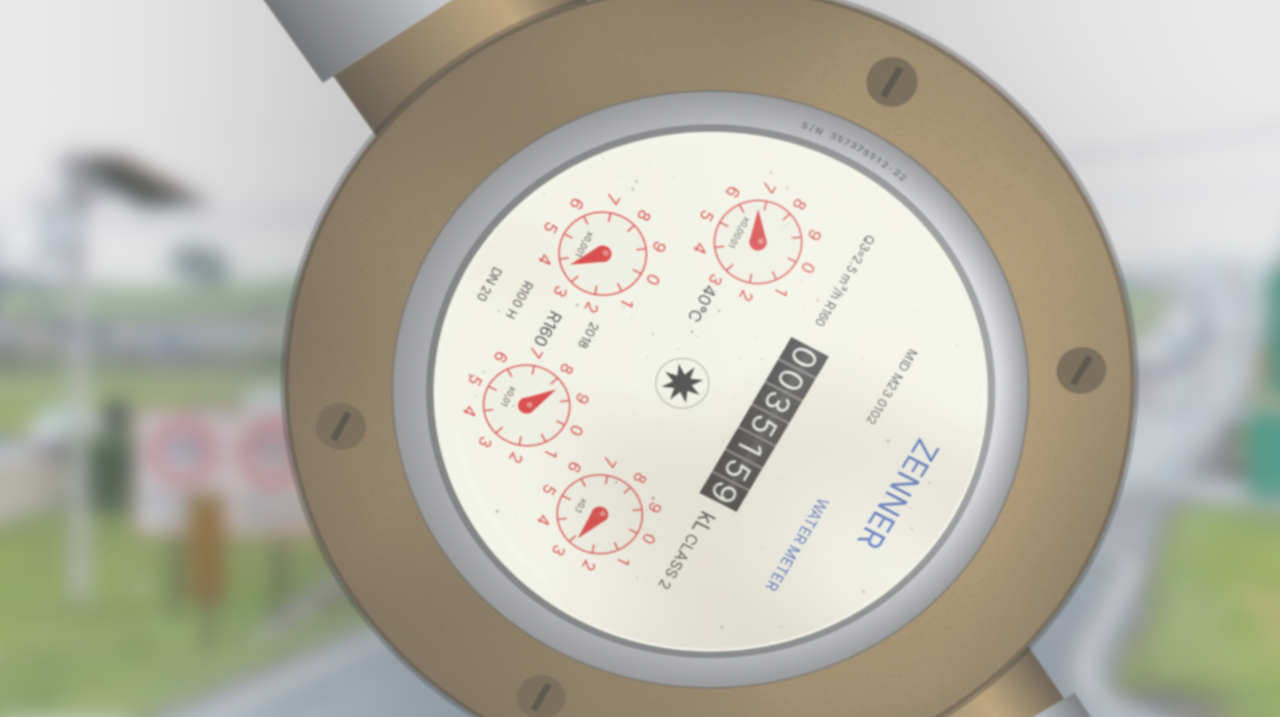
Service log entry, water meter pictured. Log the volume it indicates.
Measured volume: 35159.2836 kL
